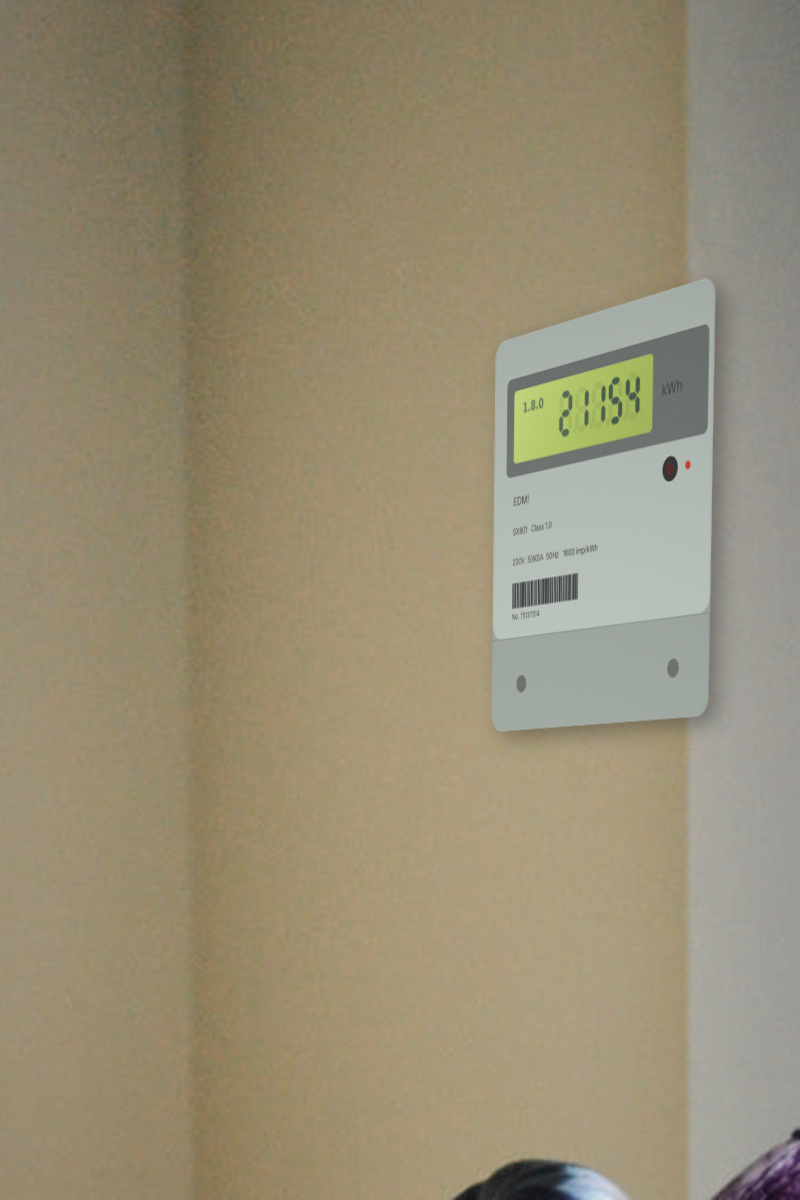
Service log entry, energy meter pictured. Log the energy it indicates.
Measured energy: 21154 kWh
